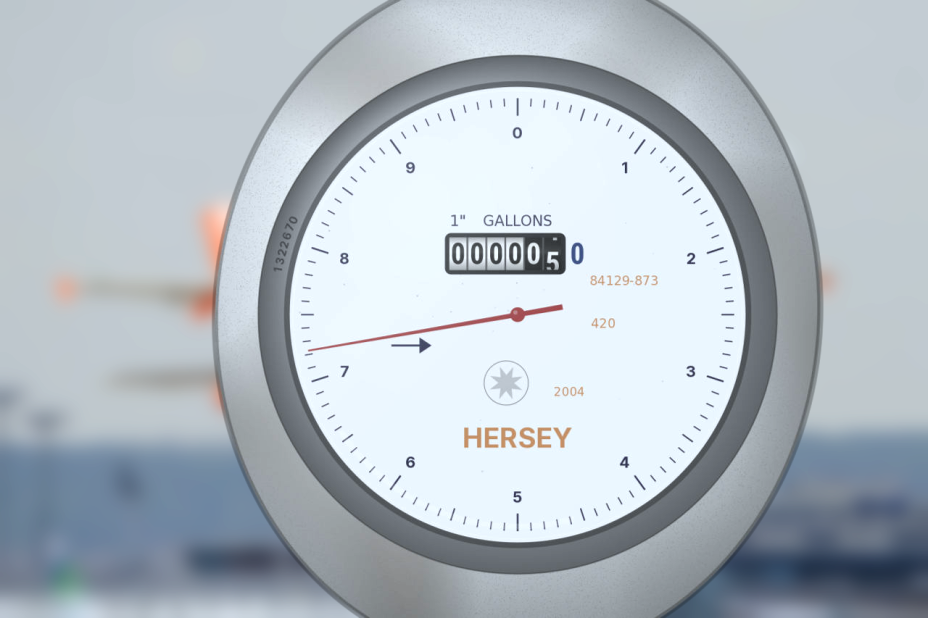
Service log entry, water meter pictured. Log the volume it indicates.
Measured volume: 47.2 gal
